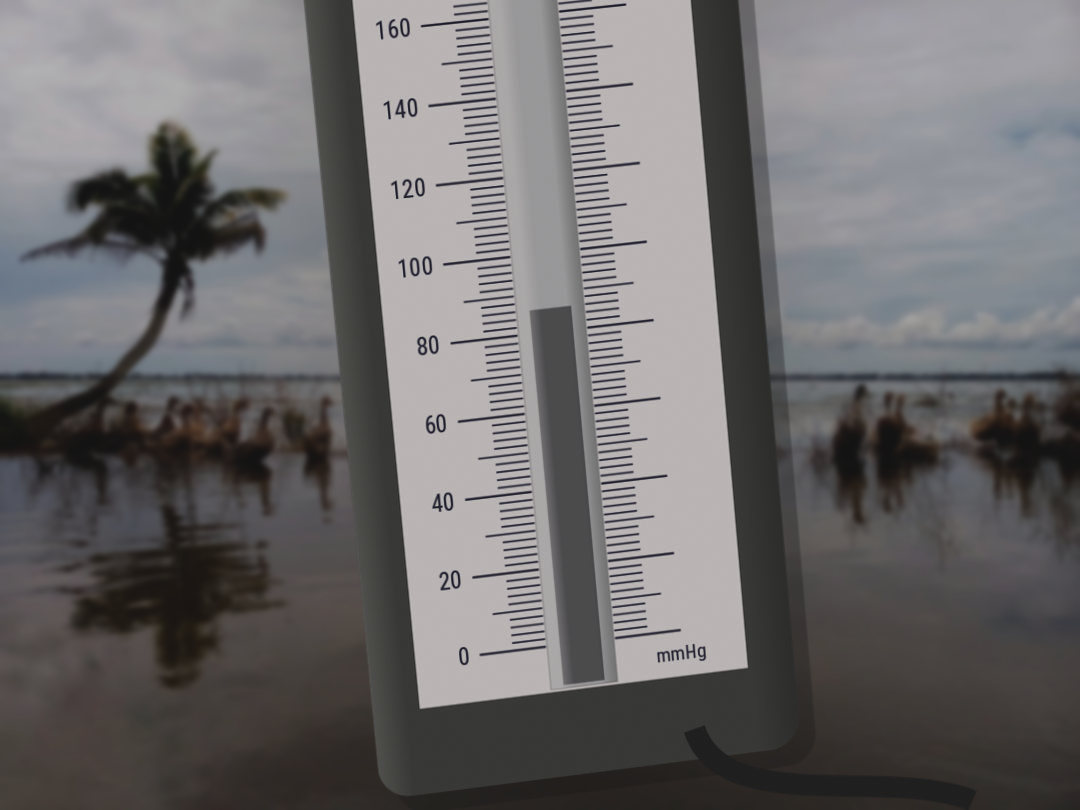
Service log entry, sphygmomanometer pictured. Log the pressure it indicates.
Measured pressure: 86 mmHg
